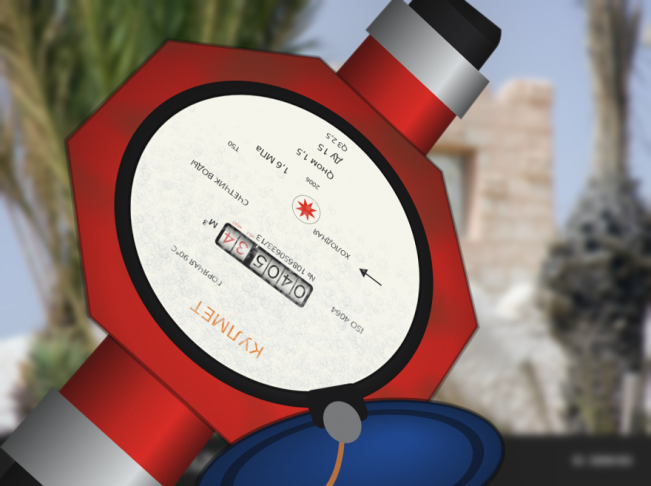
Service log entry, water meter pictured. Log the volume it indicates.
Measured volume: 405.34 m³
